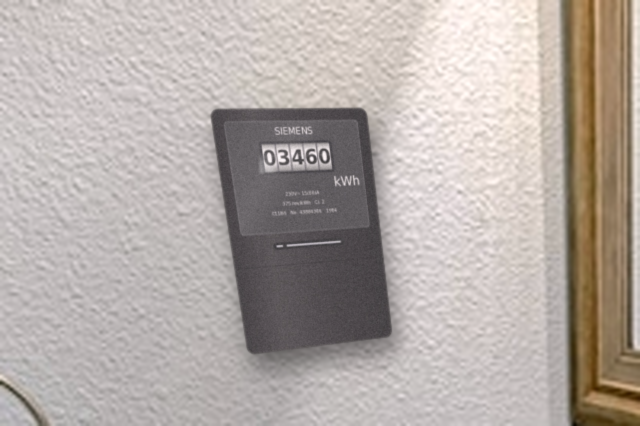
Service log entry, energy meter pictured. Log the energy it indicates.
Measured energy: 3460 kWh
